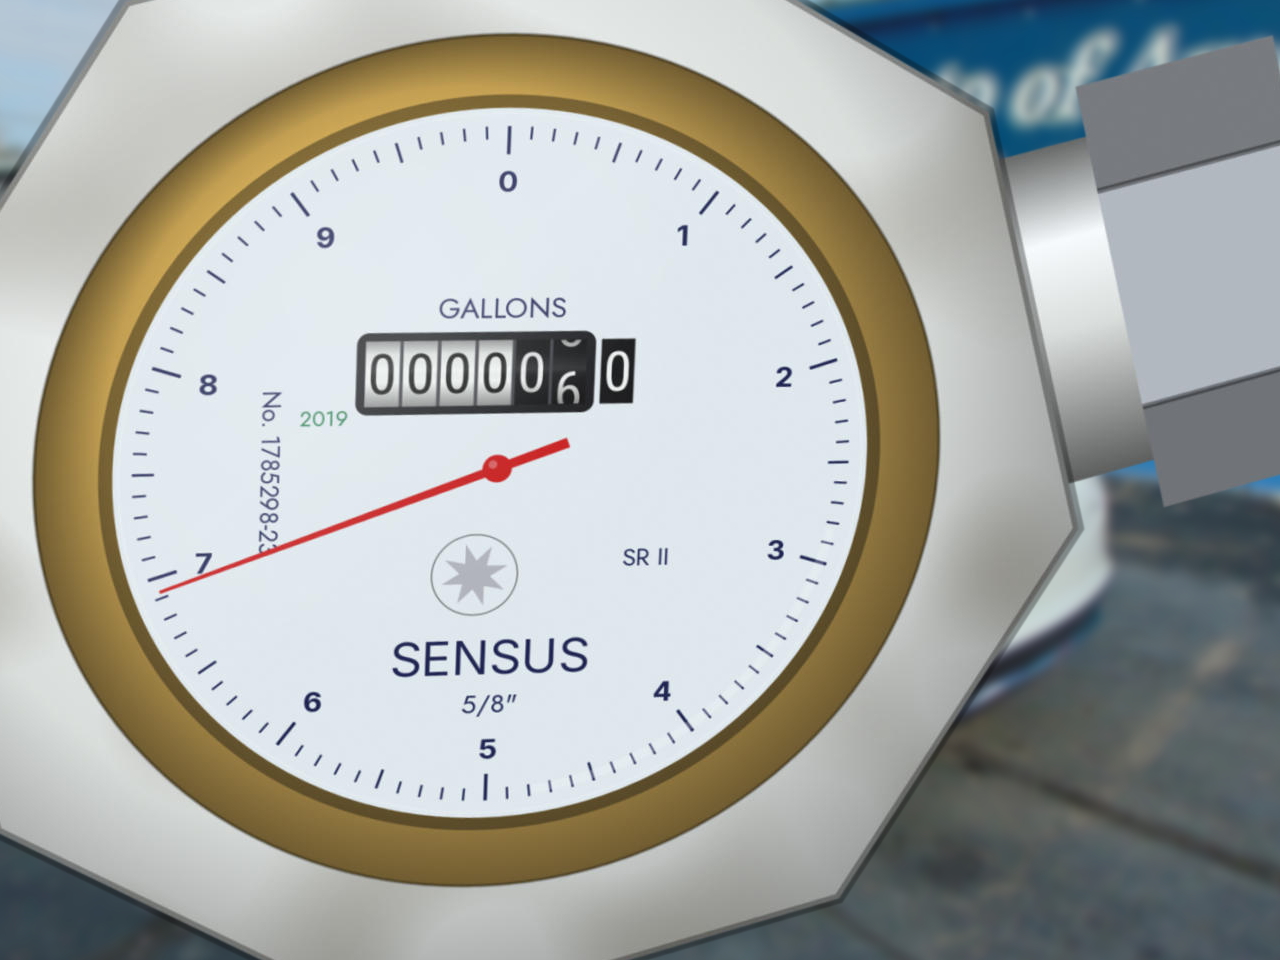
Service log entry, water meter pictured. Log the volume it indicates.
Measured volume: 56.9 gal
